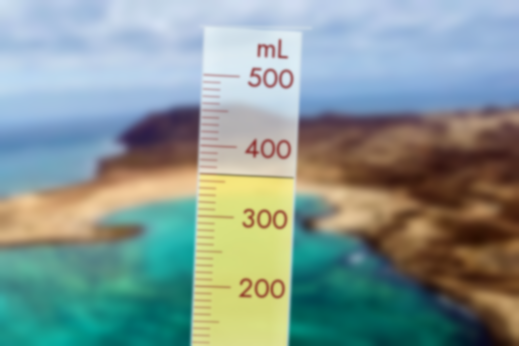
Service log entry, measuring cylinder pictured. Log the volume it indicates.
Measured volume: 360 mL
